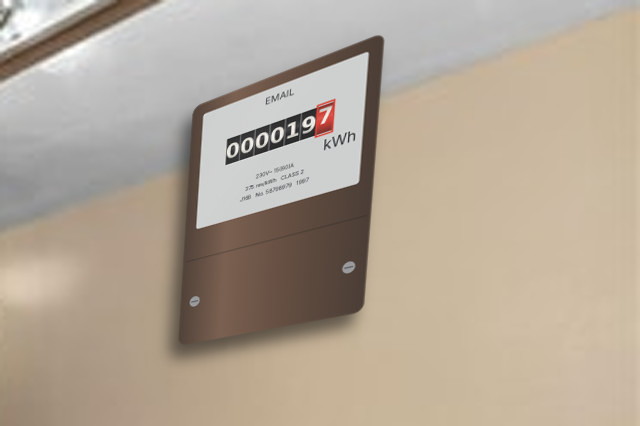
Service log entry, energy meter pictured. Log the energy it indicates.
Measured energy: 19.7 kWh
